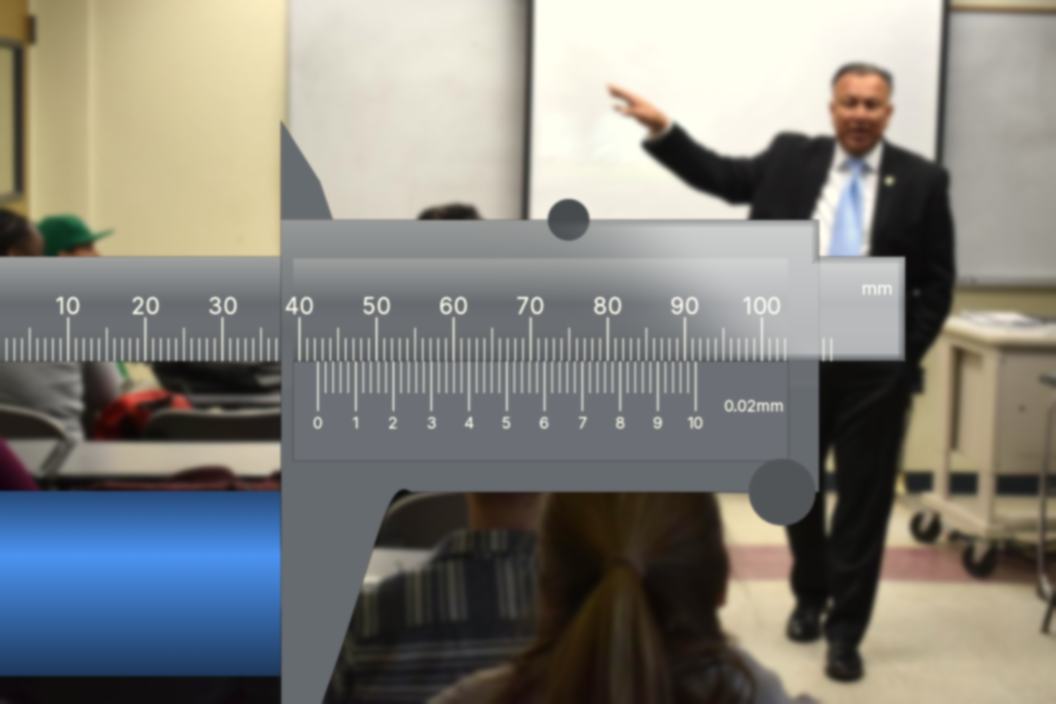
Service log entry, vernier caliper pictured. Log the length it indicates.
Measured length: 42.4 mm
